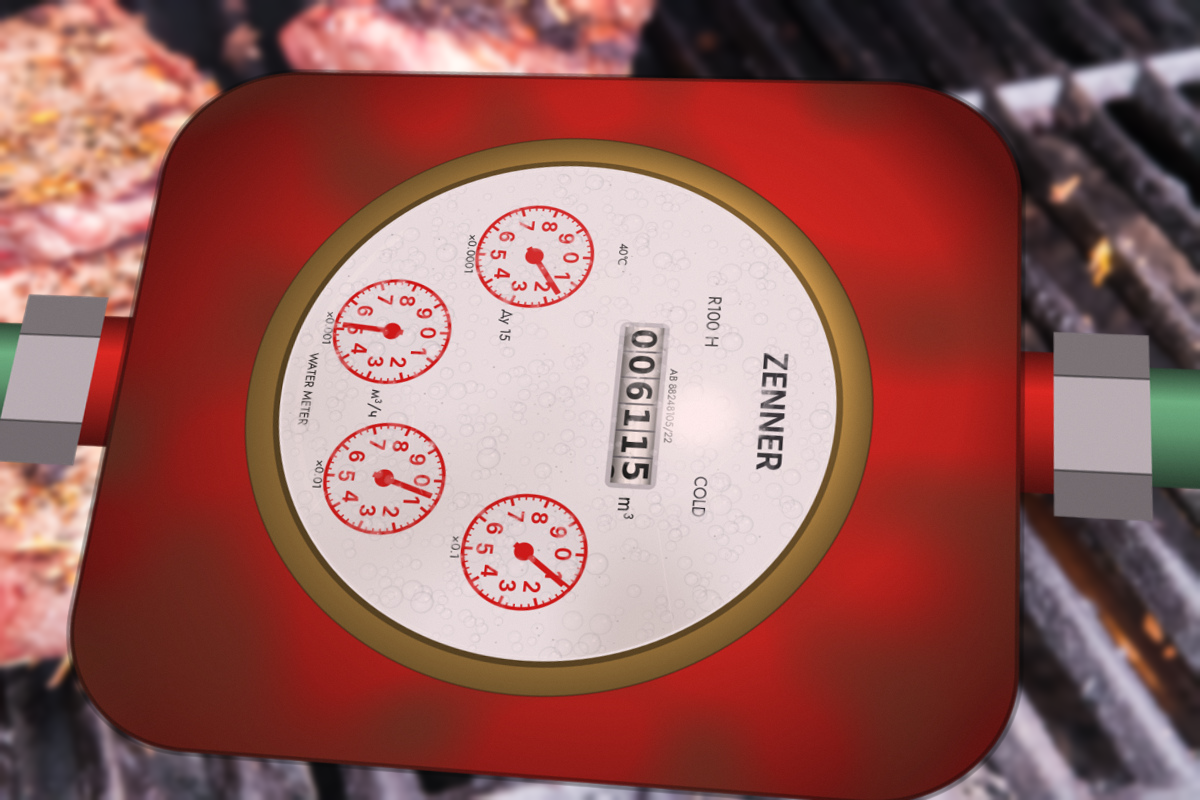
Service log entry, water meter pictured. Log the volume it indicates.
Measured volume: 6115.1051 m³
